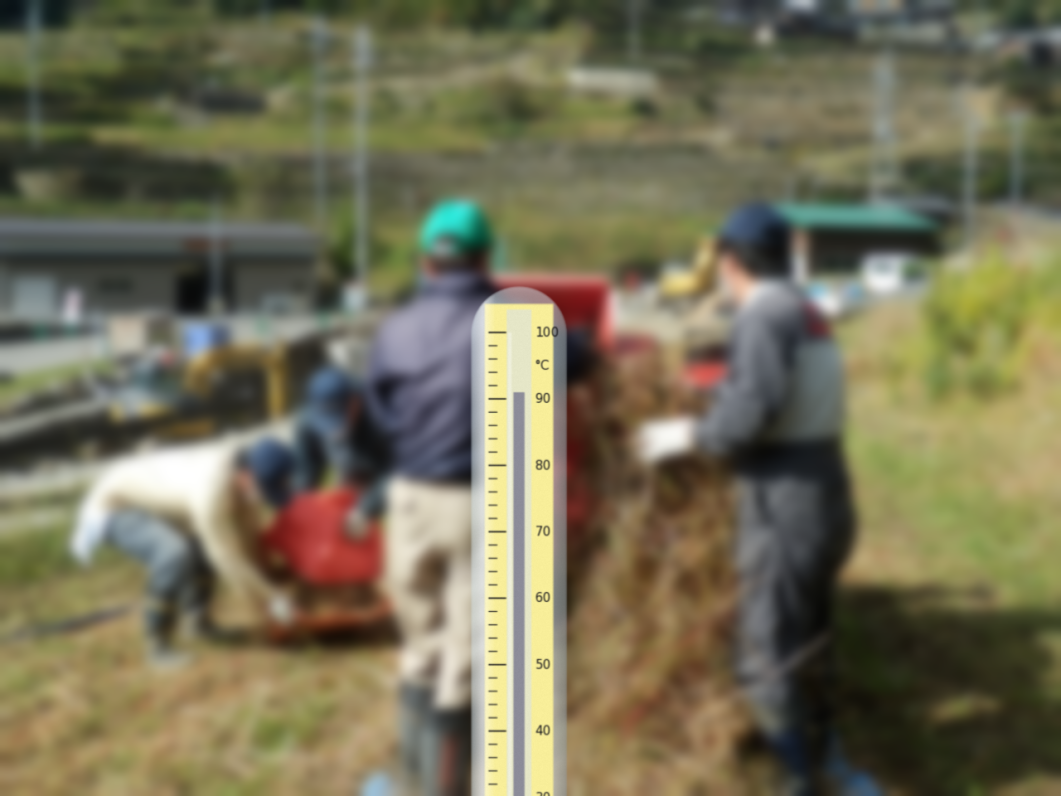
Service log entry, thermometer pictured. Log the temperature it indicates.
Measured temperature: 91 °C
